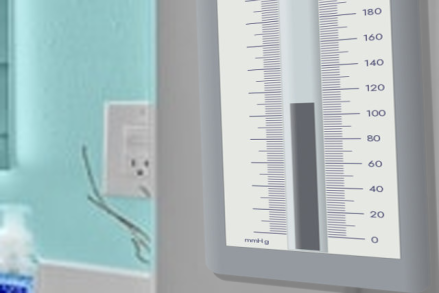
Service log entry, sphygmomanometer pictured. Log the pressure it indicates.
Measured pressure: 110 mmHg
